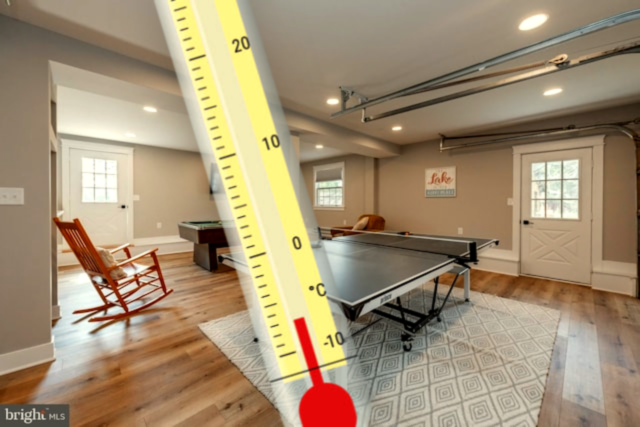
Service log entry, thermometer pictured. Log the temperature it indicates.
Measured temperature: -7 °C
